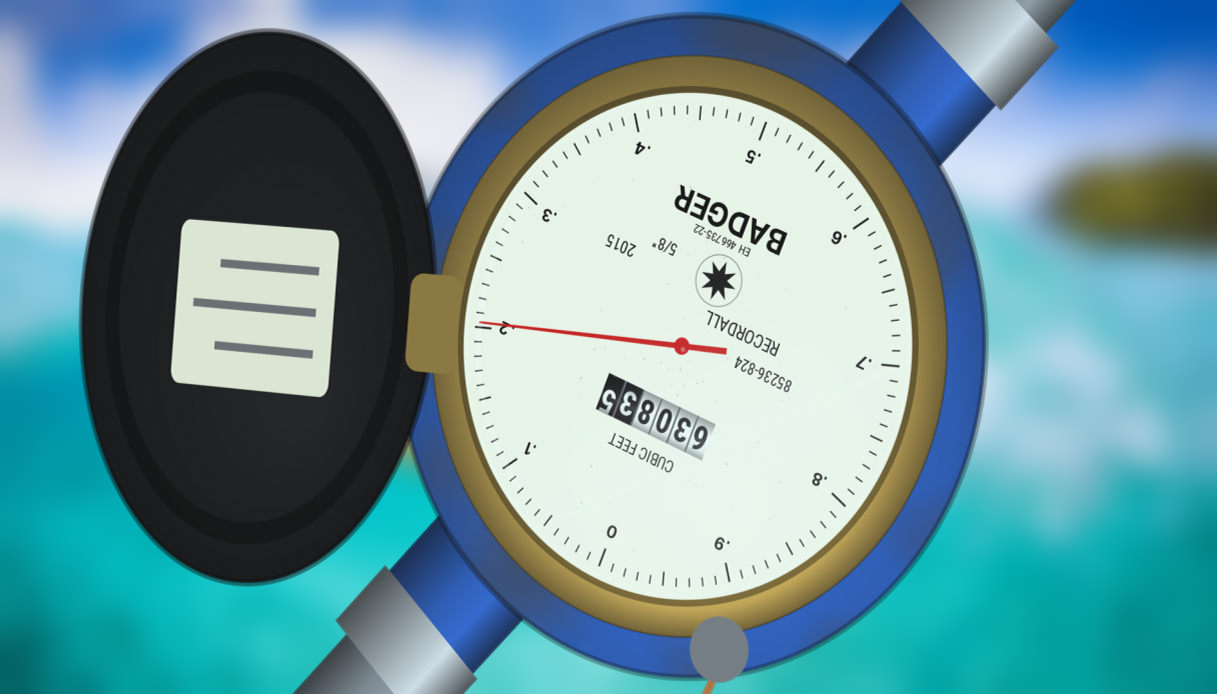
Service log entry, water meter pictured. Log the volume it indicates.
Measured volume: 630835.20 ft³
